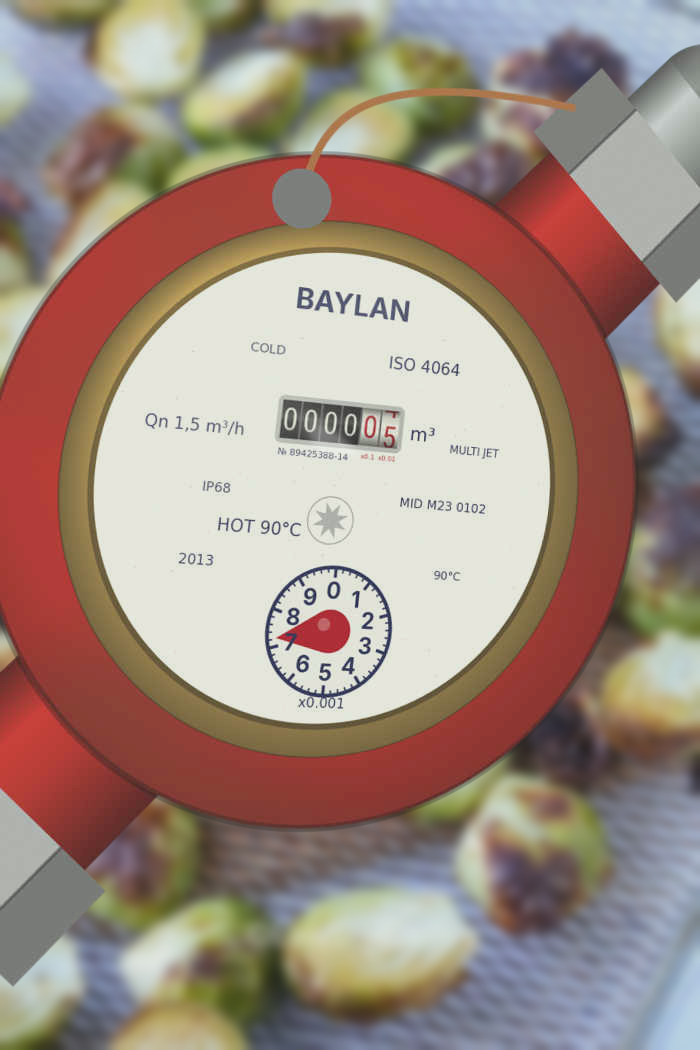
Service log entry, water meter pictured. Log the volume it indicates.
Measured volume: 0.047 m³
